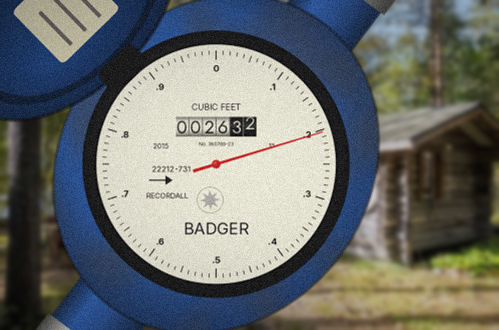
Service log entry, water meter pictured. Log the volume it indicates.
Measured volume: 2632.20 ft³
